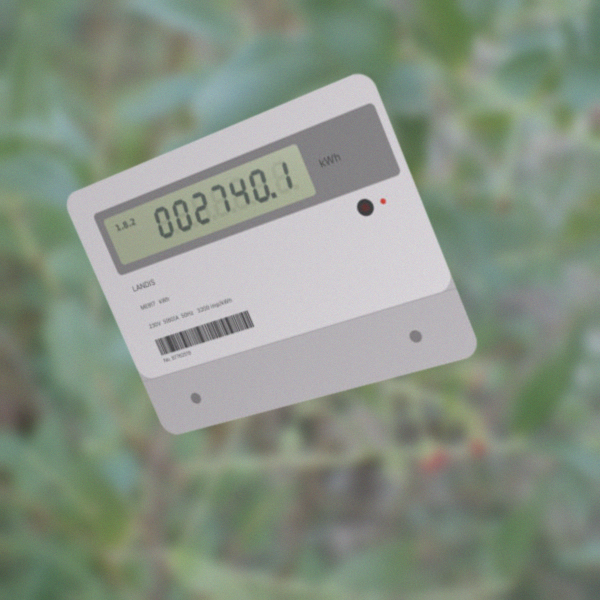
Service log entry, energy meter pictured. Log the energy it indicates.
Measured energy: 2740.1 kWh
